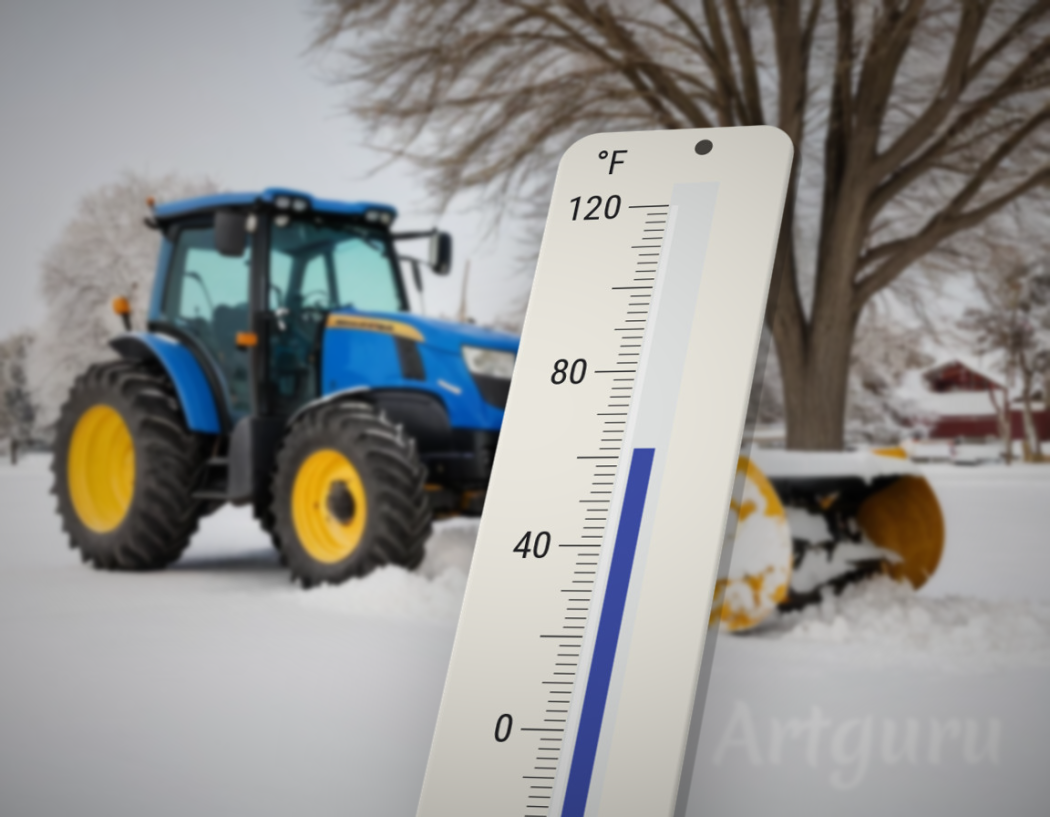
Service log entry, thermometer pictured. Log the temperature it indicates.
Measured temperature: 62 °F
